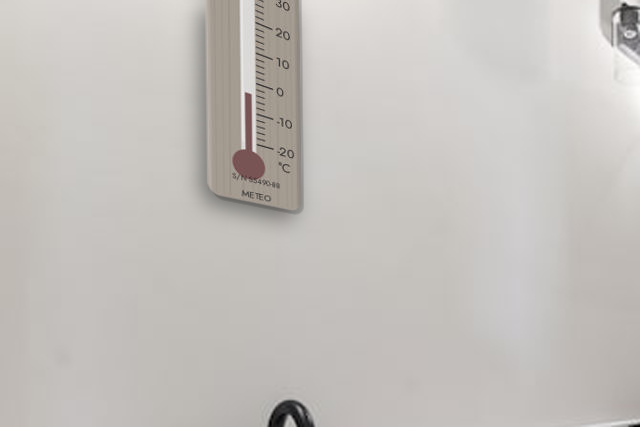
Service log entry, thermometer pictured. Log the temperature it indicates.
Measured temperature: -4 °C
